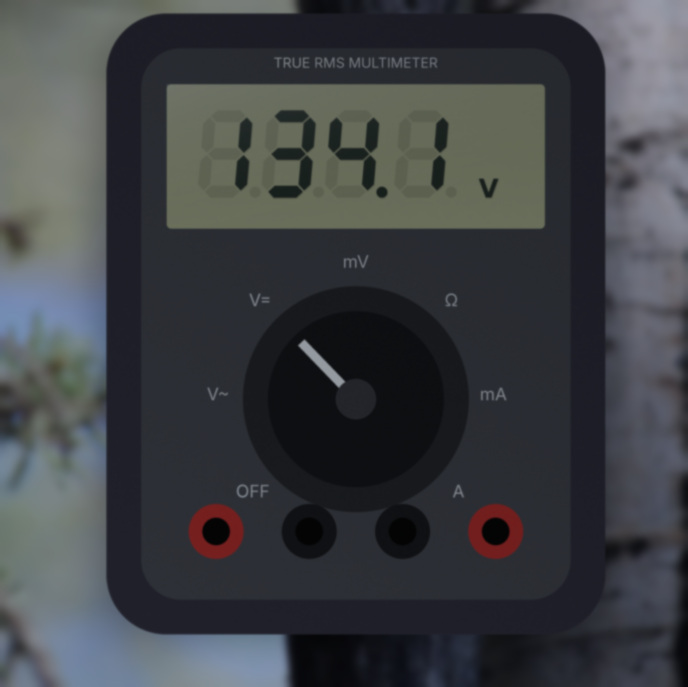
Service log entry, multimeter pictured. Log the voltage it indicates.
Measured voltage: 134.1 V
